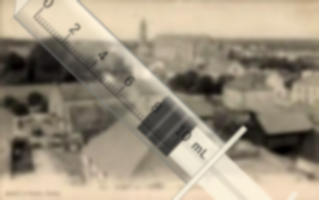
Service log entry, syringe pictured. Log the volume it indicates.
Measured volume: 8 mL
